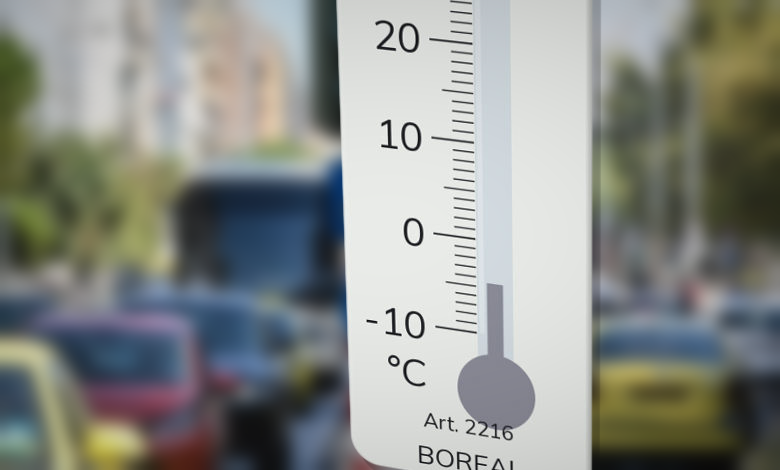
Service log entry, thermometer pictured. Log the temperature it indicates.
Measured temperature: -4.5 °C
